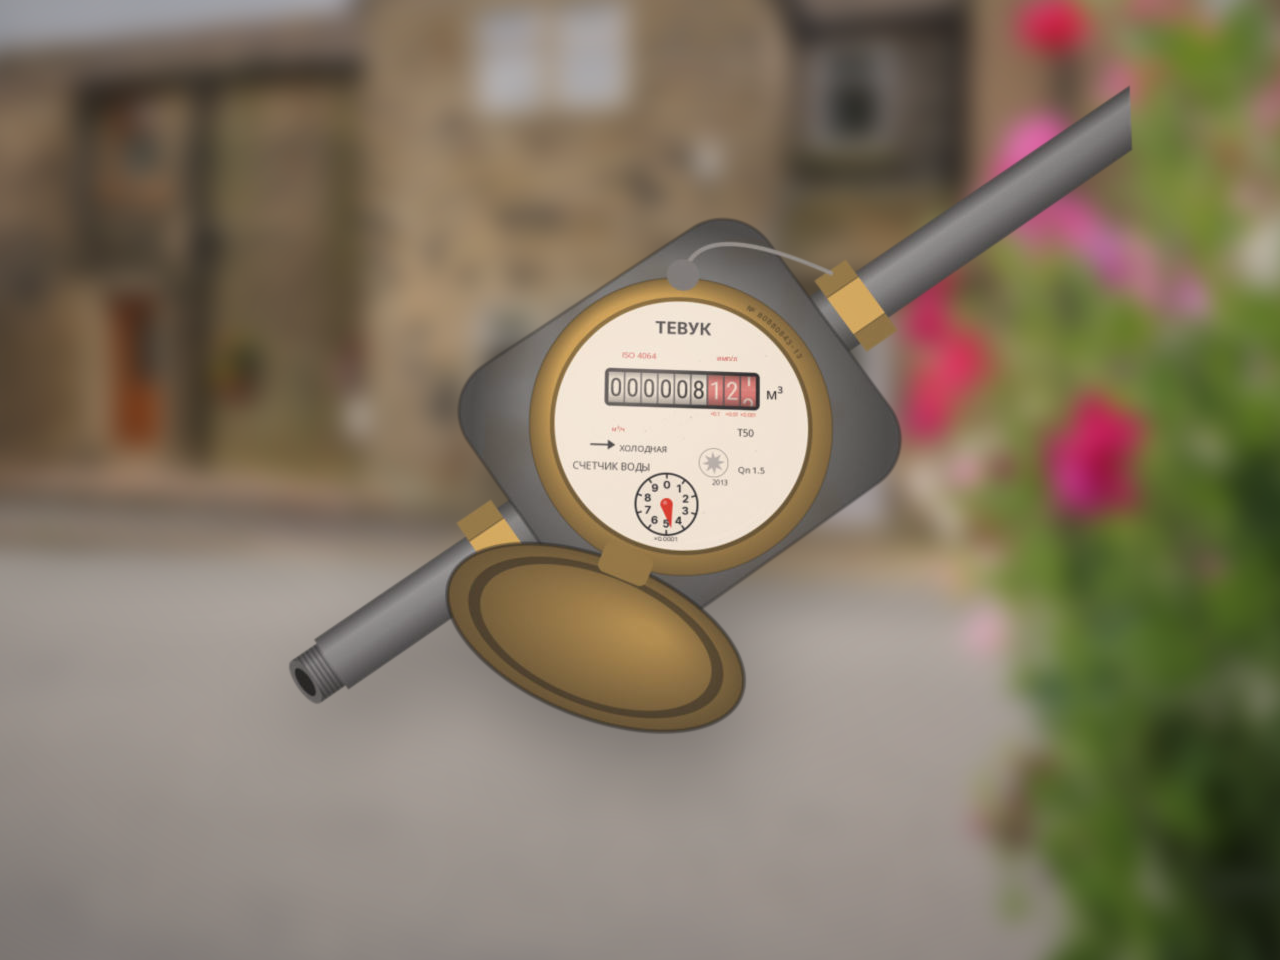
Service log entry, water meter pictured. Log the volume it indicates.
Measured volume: 8.1214 m³
